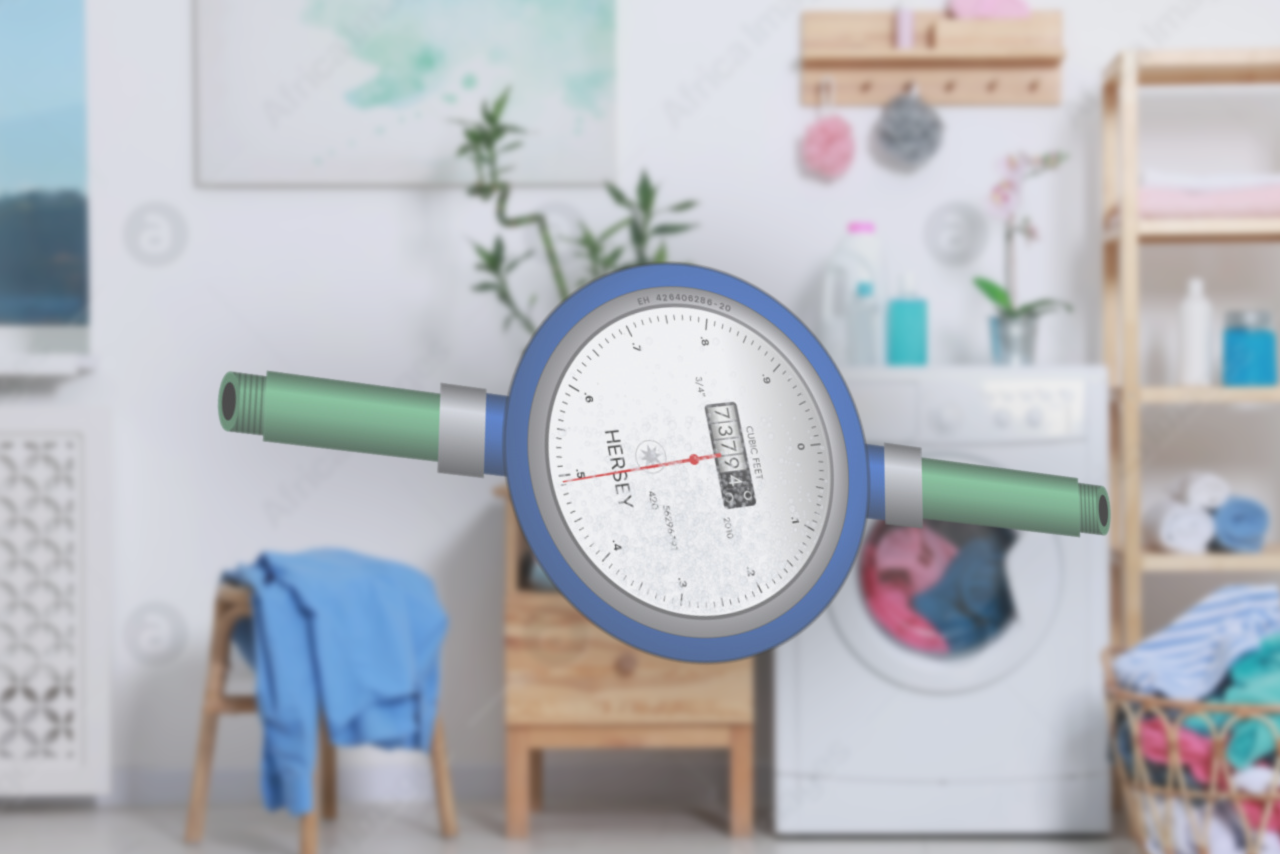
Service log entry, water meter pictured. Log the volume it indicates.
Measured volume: 737948.49 ft³
